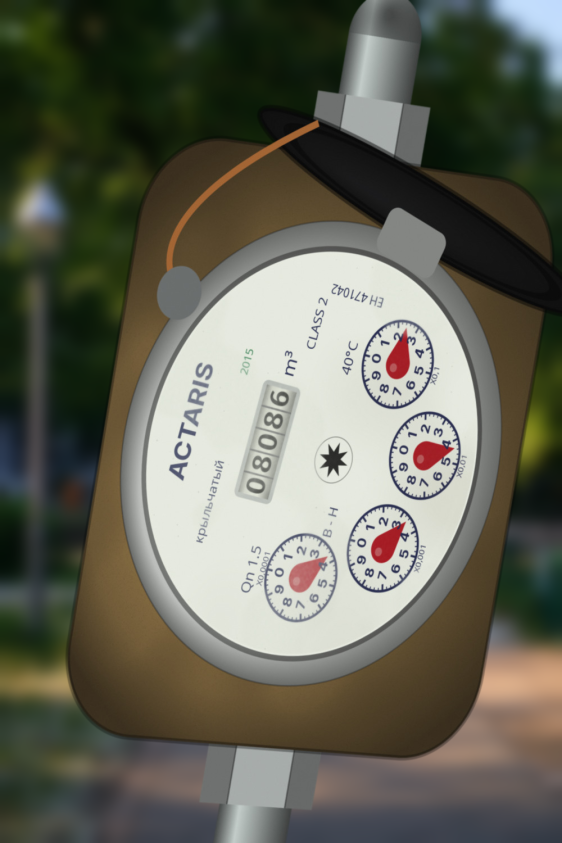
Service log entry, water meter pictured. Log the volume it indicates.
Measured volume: 8086.2433 m³
